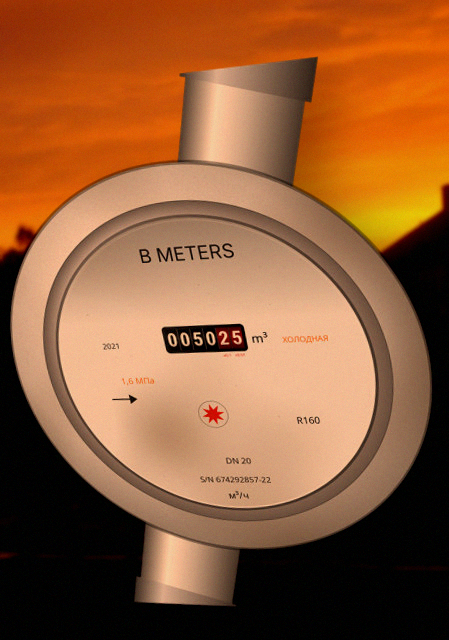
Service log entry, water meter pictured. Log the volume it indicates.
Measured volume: 50.25 m³
